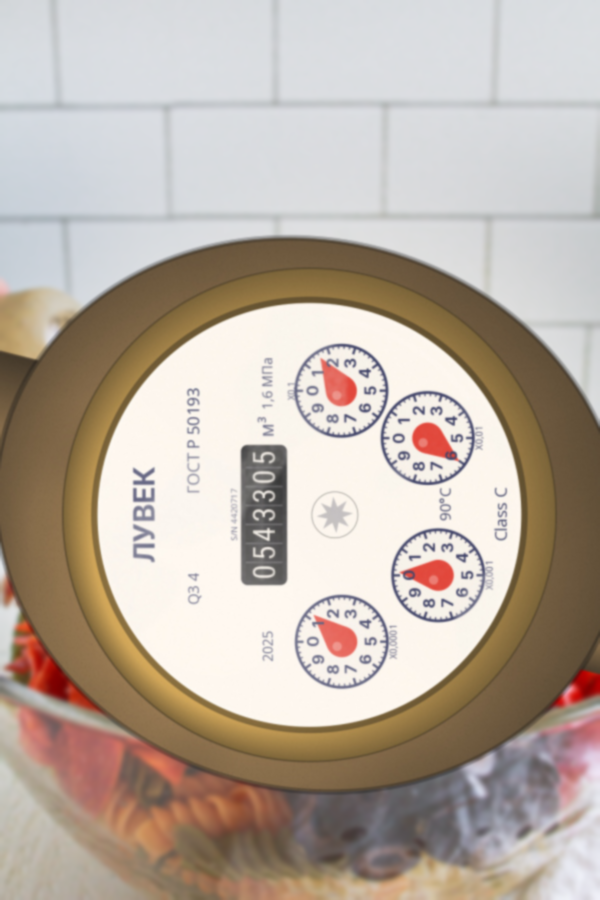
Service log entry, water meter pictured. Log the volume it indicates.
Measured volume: 543305.1601 m³
